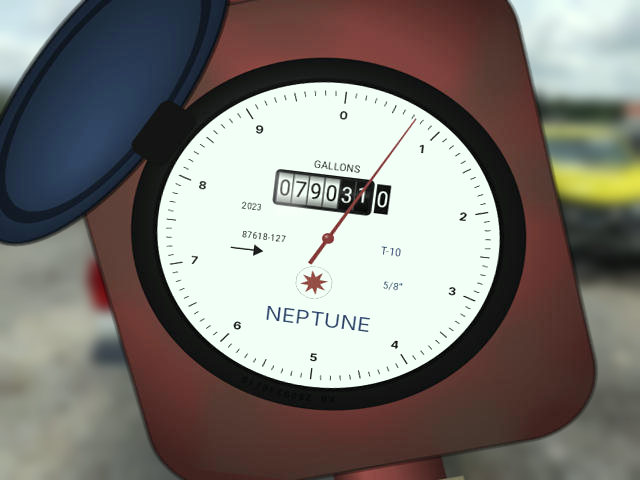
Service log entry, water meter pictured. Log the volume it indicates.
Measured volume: 790310.7 gal
